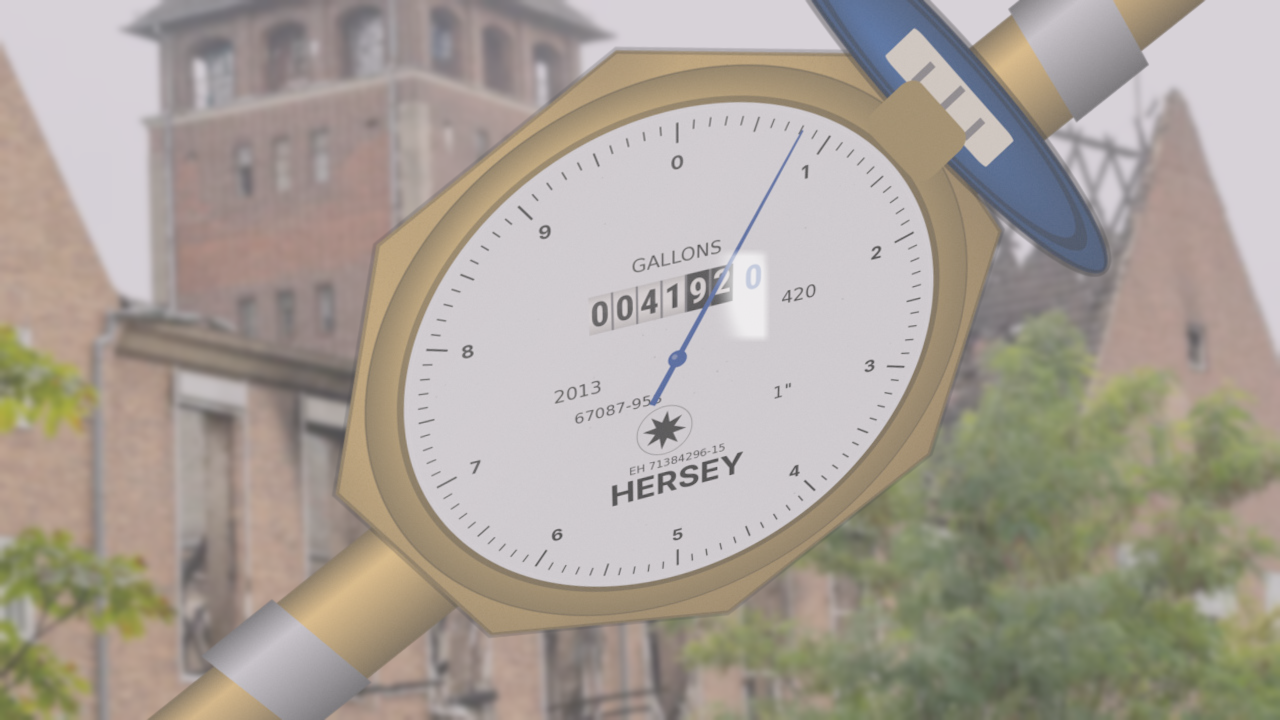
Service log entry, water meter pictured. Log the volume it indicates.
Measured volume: 41920.8 gal
